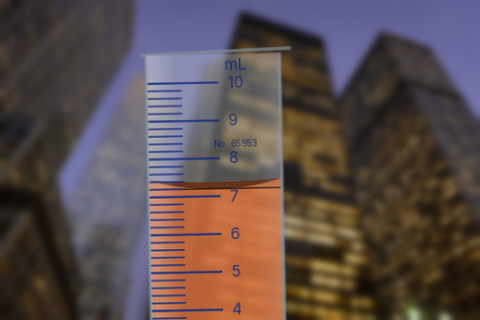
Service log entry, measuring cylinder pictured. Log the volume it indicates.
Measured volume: 7.2 mL
